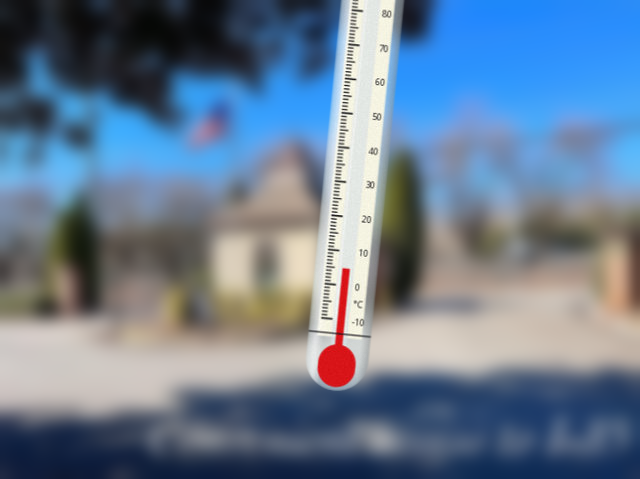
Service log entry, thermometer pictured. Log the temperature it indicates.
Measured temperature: 5 °C
